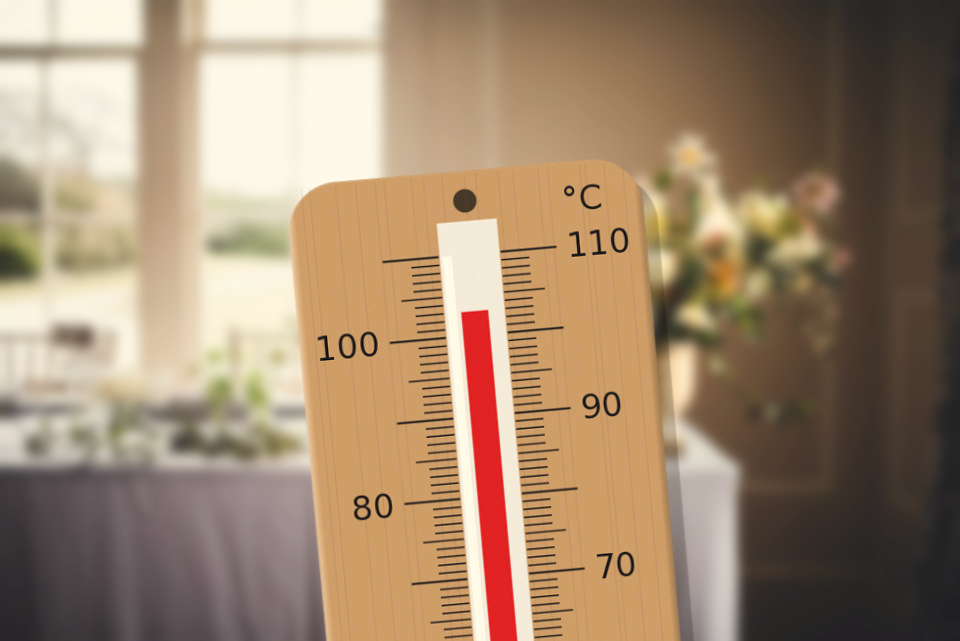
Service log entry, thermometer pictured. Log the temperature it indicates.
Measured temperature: 103 °C
